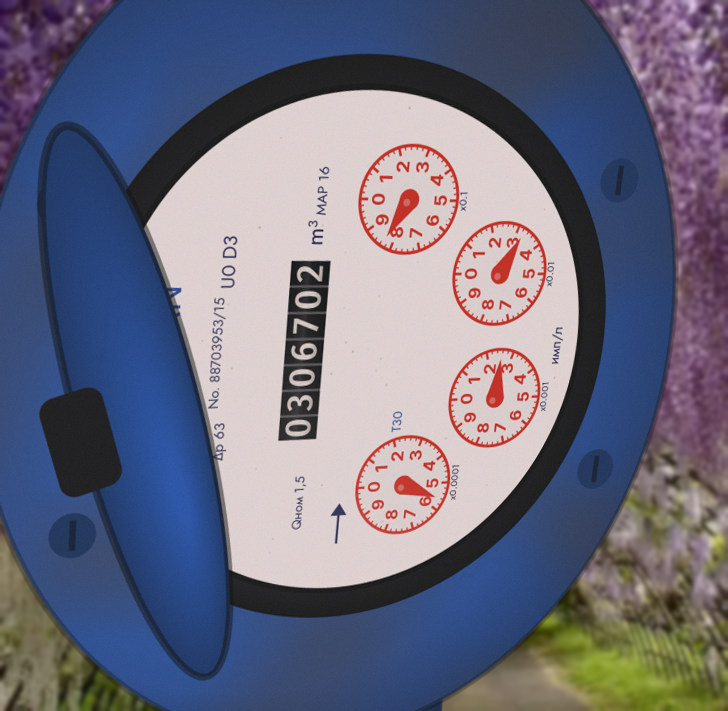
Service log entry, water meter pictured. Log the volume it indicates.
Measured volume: 306702.8325 m³
